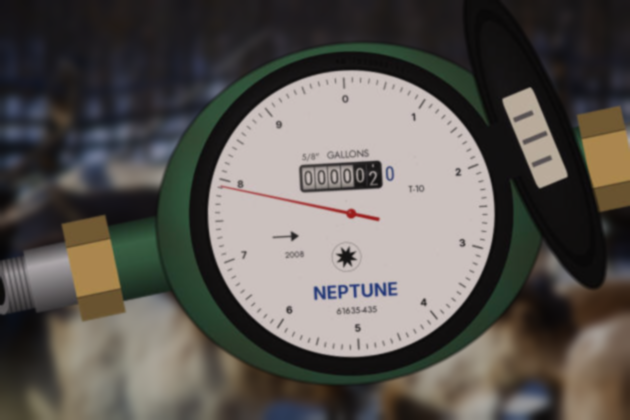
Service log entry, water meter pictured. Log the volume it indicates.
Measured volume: 17.9 gal
